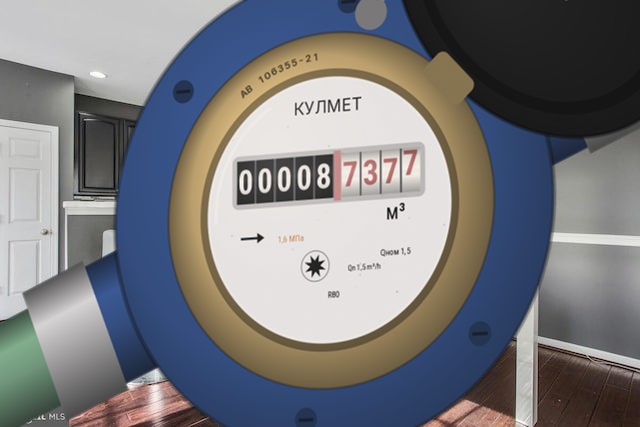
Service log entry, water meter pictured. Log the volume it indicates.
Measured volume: 8.7377 m³
